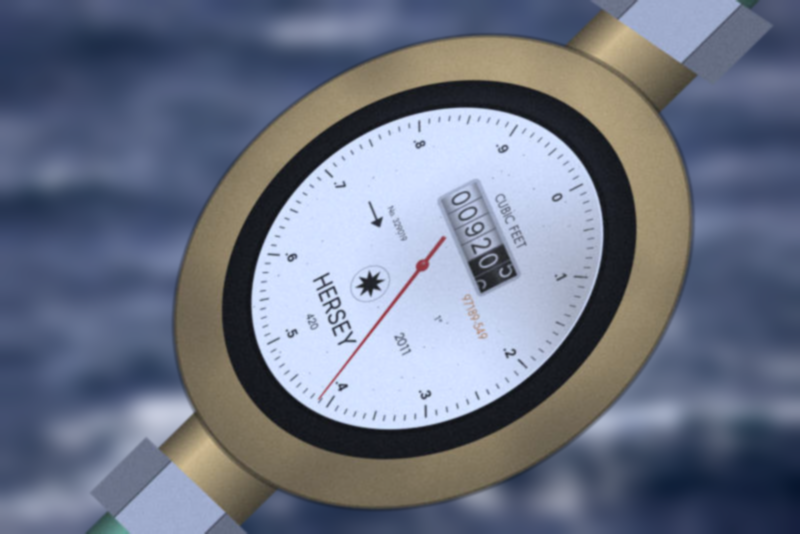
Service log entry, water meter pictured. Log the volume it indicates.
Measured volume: 9205.41 ft³
